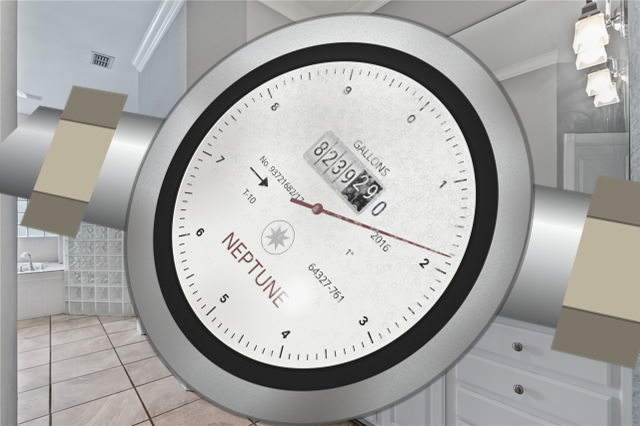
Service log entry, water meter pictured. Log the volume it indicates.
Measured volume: 8239291.8 gal
